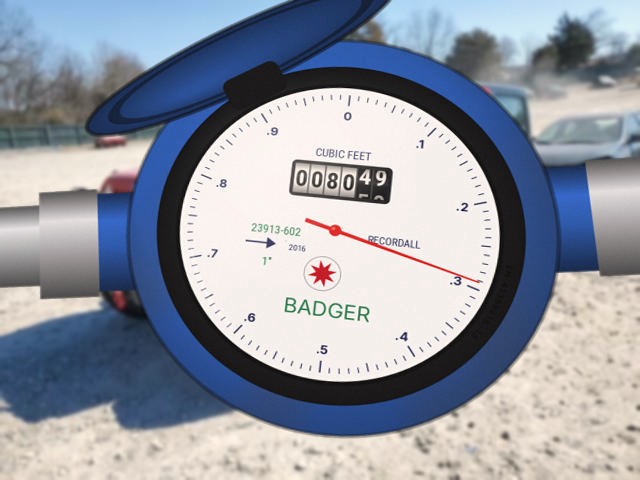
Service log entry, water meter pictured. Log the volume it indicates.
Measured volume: 8049.29 ft³
